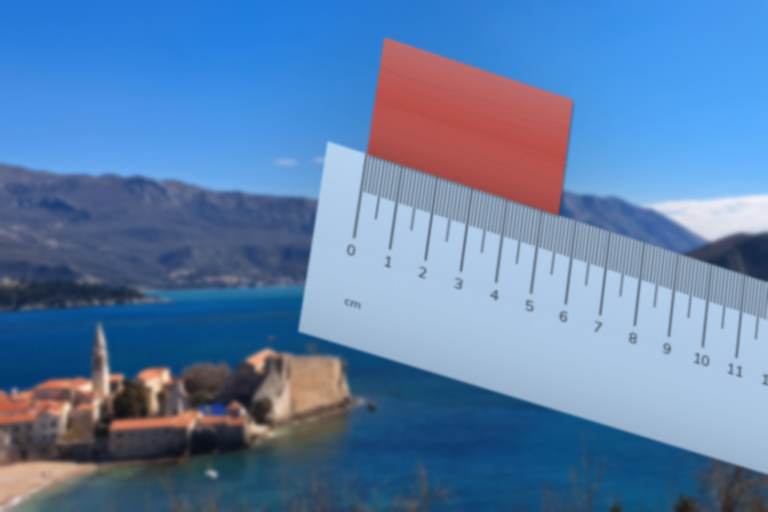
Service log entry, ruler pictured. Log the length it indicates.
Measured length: 5.5 cm
